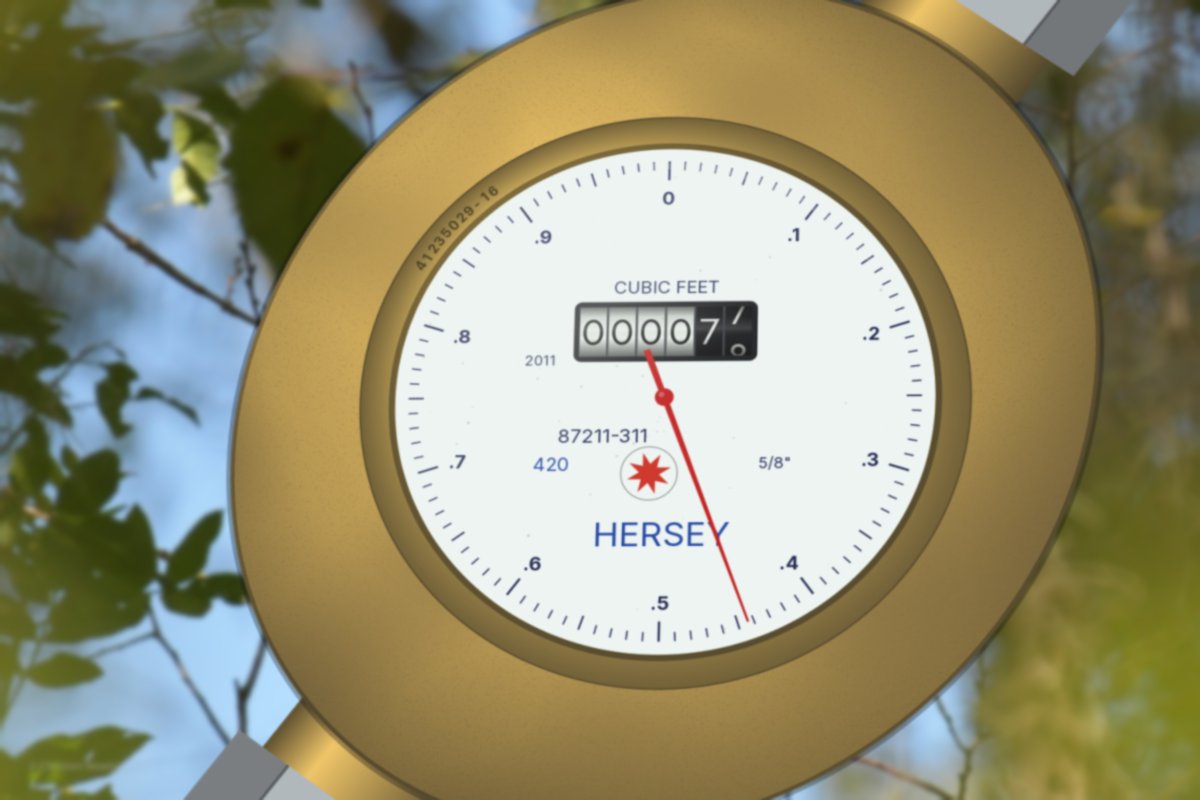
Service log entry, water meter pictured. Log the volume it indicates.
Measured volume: 77.44 ft³
